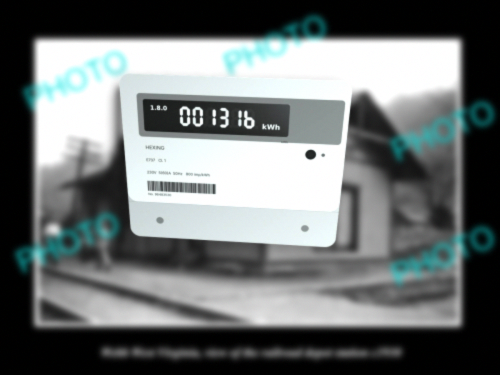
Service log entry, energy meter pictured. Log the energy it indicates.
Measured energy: 1316 kWh
